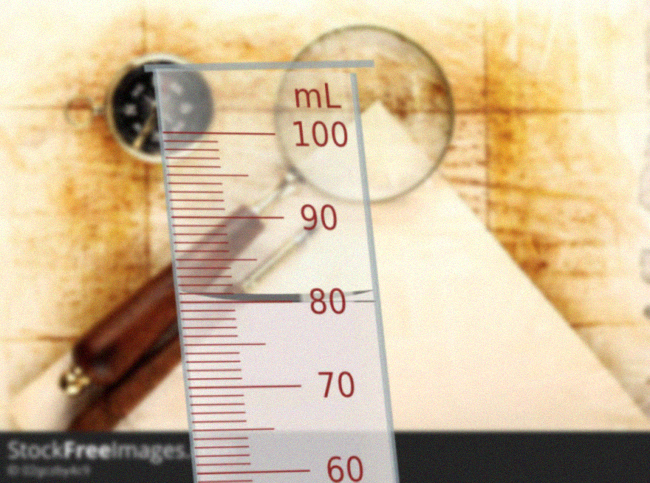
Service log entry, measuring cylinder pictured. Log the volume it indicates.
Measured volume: 80 mL
